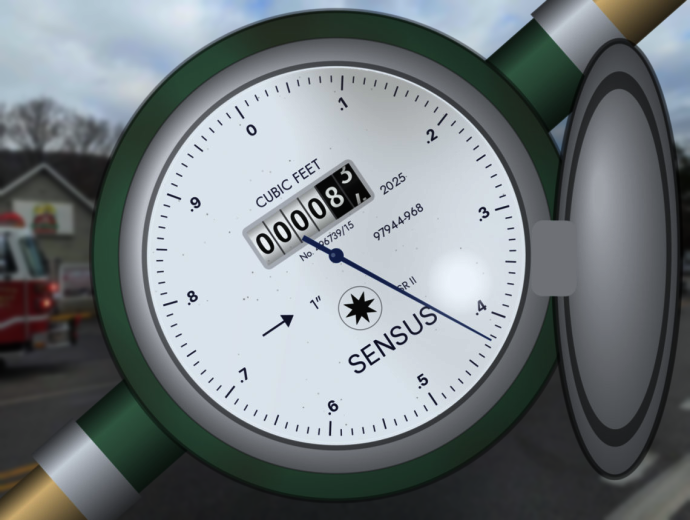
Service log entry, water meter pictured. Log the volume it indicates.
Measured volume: 83.42 ft³
